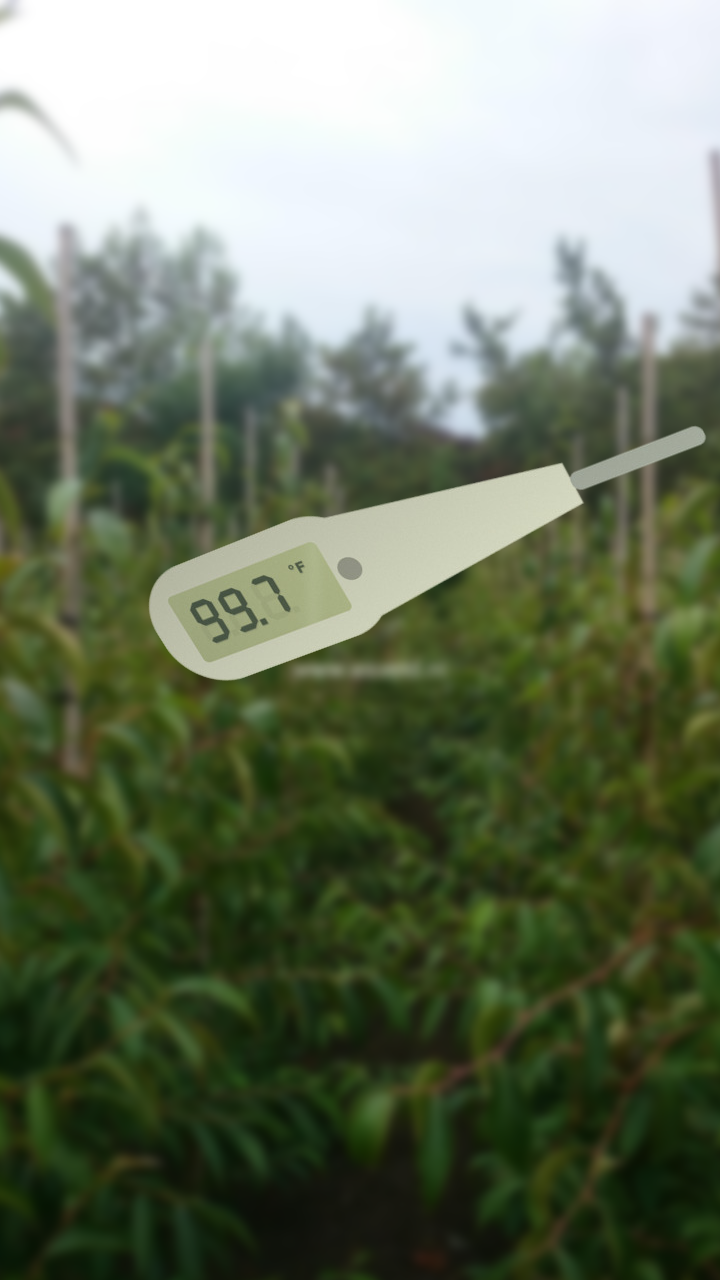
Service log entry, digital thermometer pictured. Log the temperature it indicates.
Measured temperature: 99.7 °F
